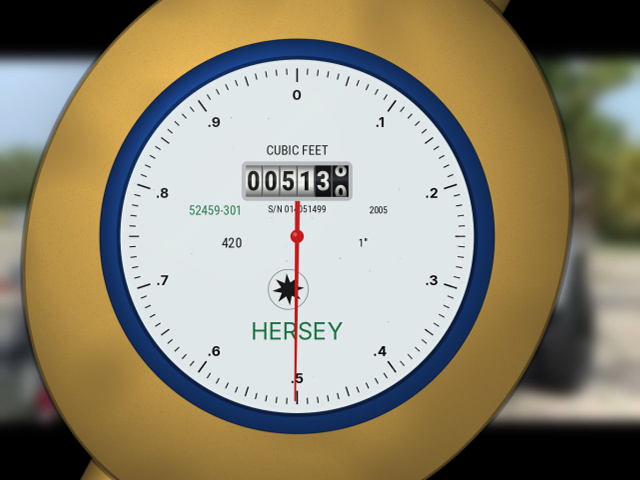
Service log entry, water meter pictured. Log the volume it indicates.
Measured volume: 5138.50 ft³
